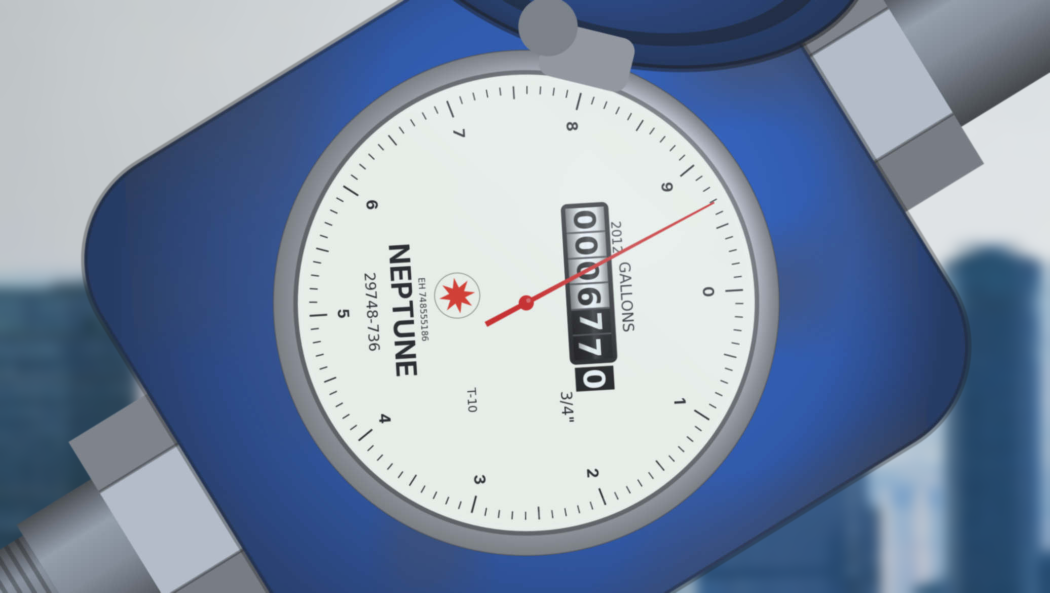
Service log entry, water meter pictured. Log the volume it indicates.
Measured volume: 6769.3 gal
